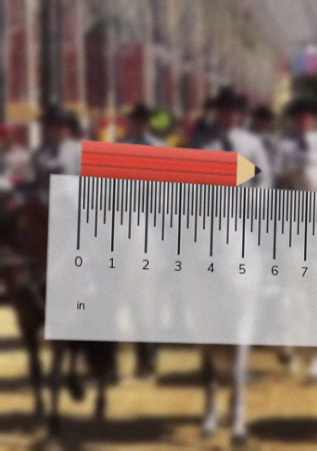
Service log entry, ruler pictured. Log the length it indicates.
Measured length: 5.5 in
